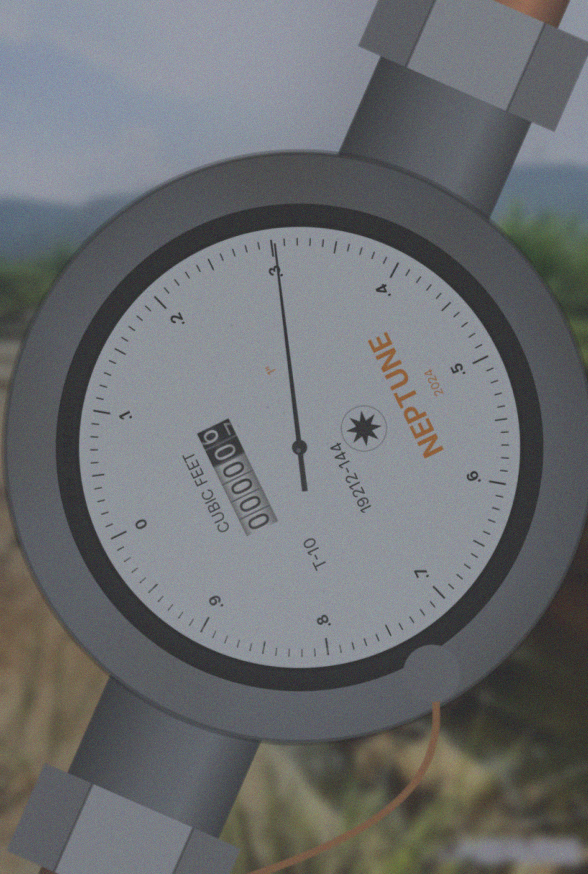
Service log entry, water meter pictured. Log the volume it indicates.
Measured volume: 6.30 ft³
